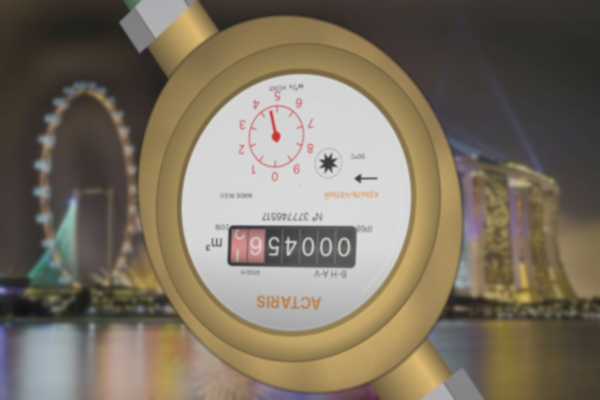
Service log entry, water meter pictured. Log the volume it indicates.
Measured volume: 45.614 m³
